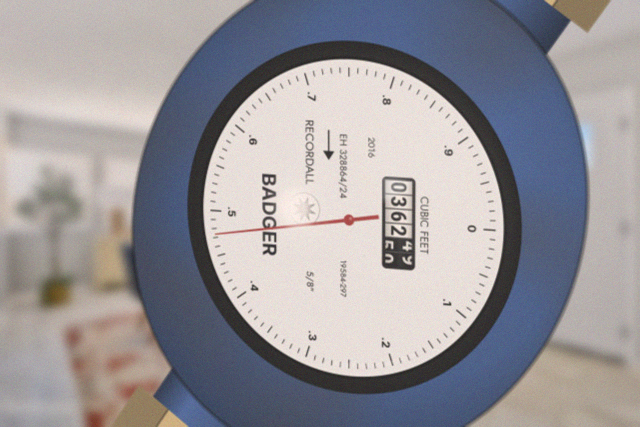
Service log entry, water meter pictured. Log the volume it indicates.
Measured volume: 36249.47 ft³
